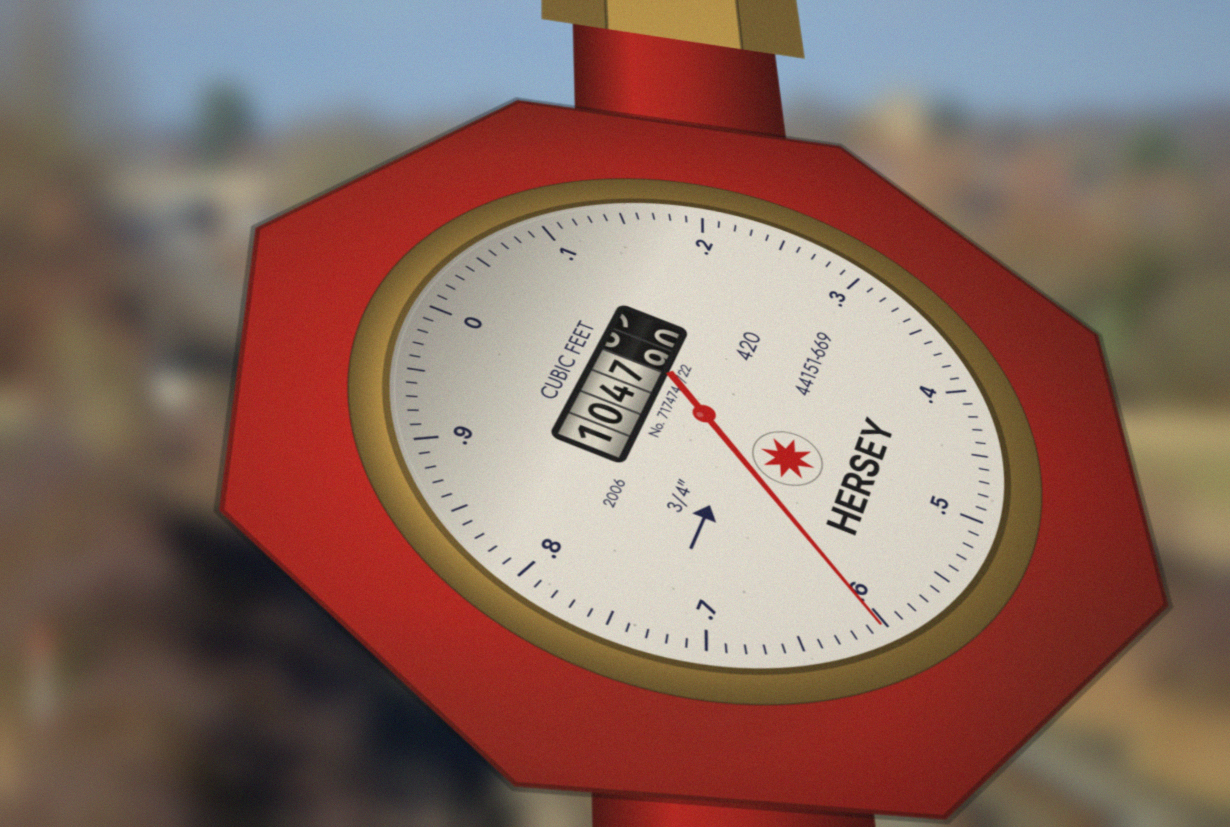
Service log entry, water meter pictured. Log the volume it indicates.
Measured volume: 104789.60 ft³
